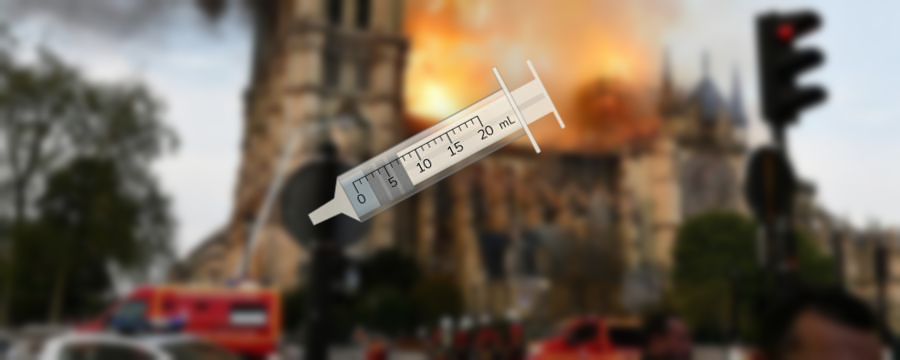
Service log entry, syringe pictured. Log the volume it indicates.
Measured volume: 2 mL
